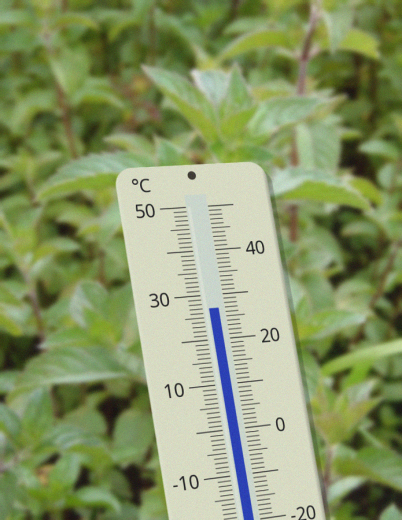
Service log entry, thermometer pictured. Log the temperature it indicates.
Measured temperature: 27 °C
